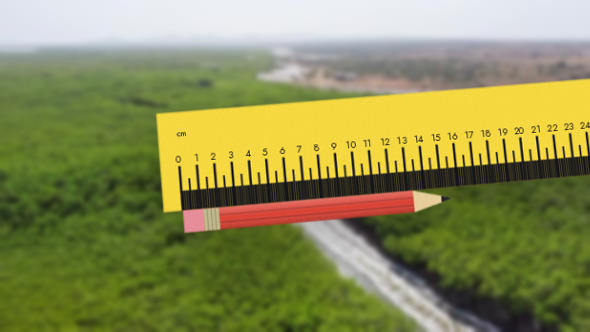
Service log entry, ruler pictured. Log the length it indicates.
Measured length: 15.5 cm
